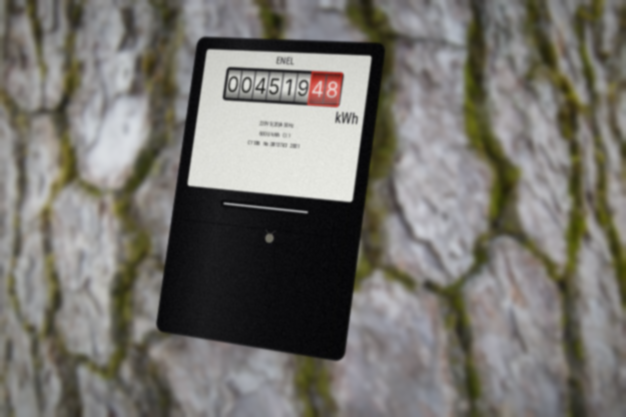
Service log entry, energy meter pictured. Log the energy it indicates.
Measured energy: 4519.48 kWh
